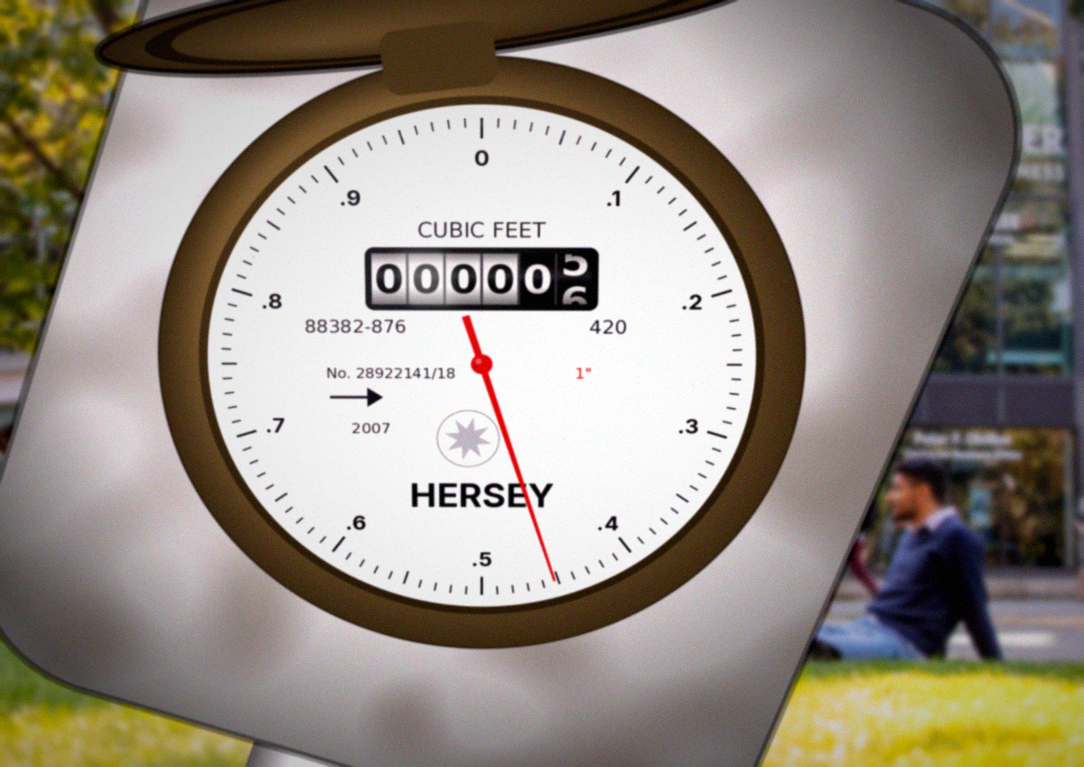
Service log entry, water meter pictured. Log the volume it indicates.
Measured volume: 5.45 ft³
